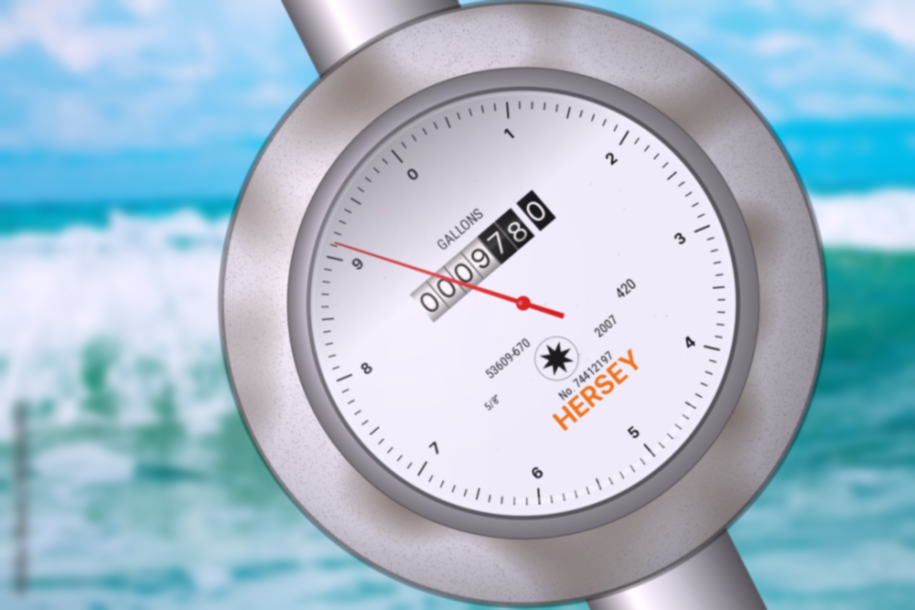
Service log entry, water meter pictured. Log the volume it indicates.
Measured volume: 9779.1 gal
